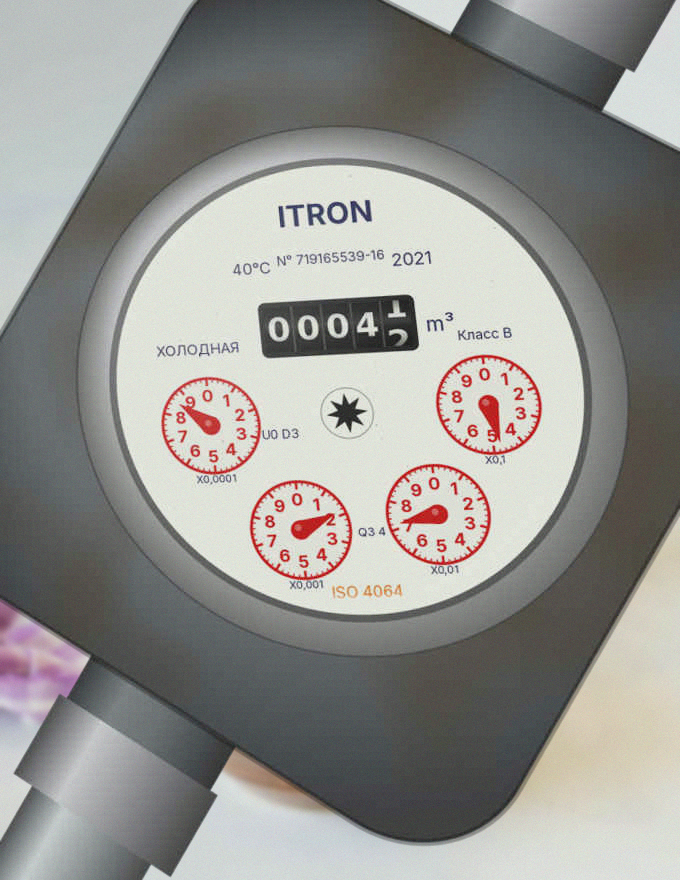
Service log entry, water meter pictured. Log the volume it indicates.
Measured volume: 41.4718 m³
